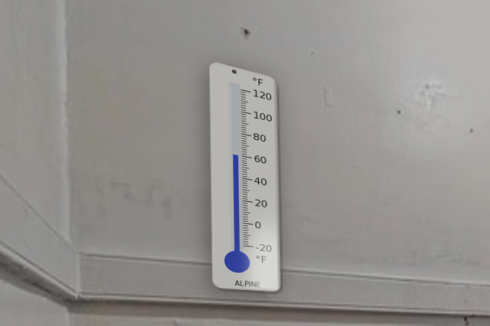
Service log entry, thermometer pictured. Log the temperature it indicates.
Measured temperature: 60 °F
